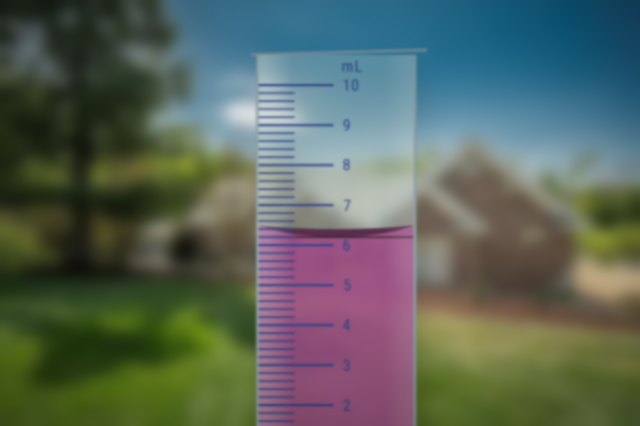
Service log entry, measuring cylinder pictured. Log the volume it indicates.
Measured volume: 6.2 mL
